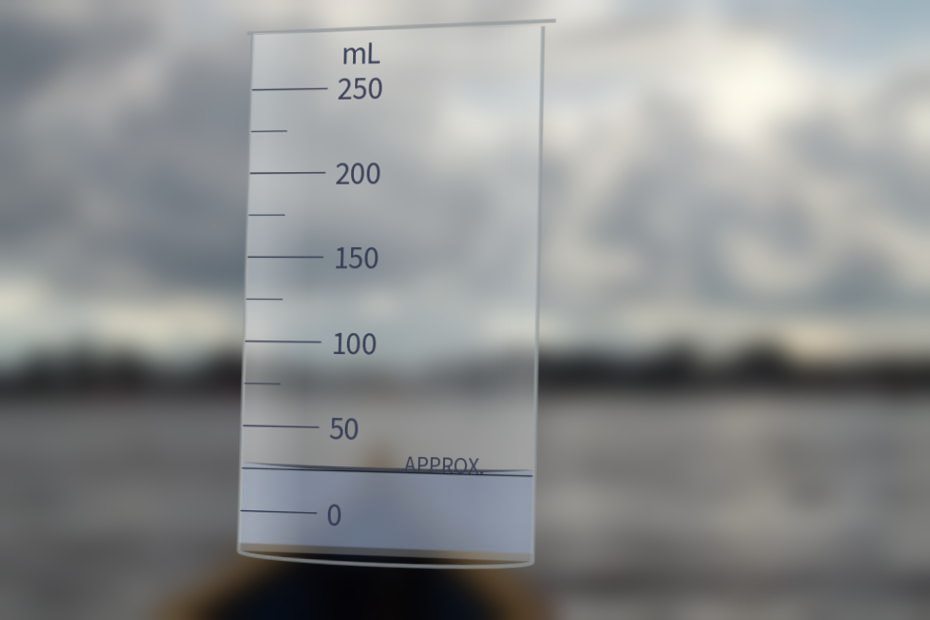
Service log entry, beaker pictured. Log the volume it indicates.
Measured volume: 25 mL
